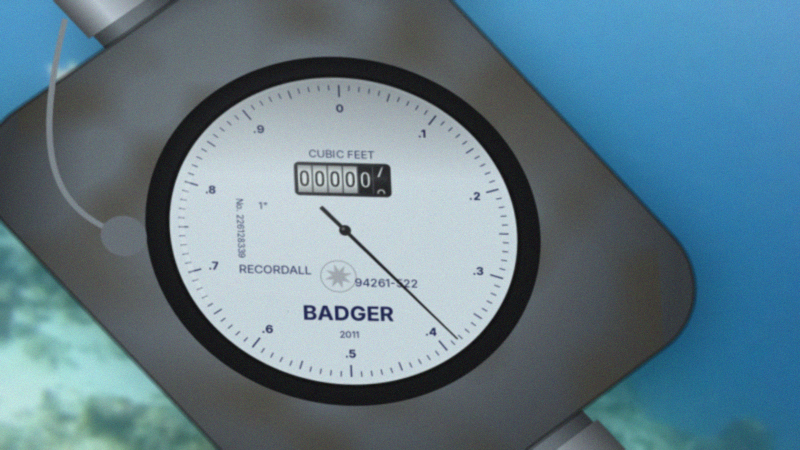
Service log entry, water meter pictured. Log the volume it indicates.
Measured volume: 7.38 ft³
